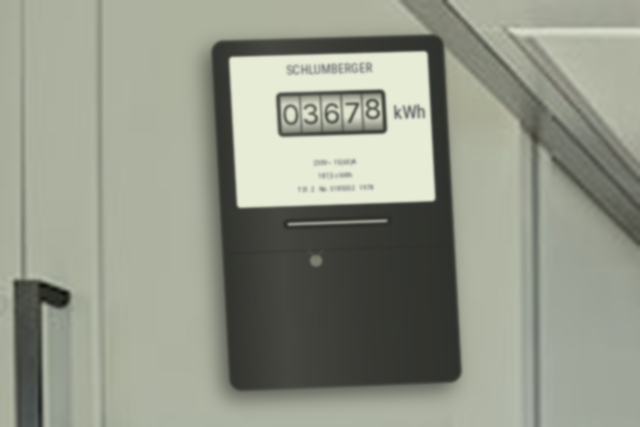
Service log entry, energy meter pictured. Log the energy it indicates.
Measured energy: 3678 kWh
